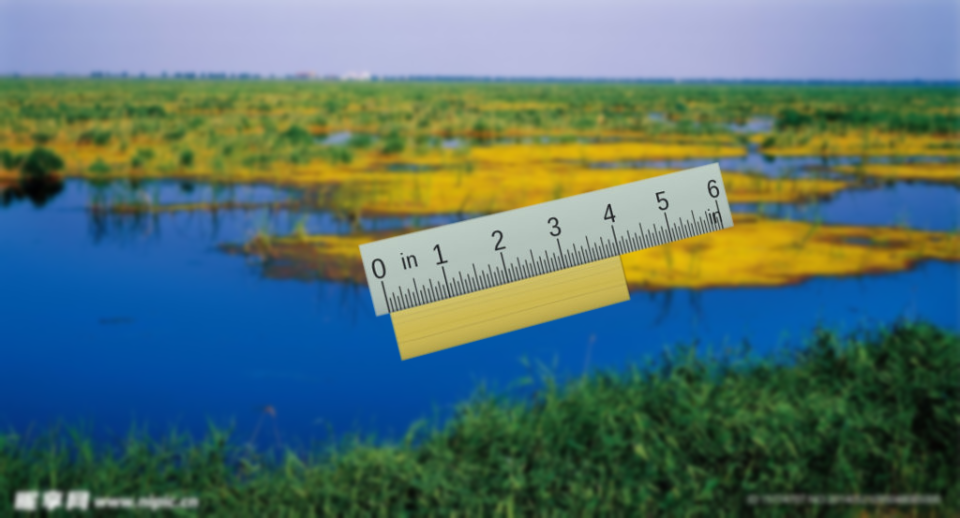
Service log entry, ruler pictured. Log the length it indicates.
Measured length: 4 in
